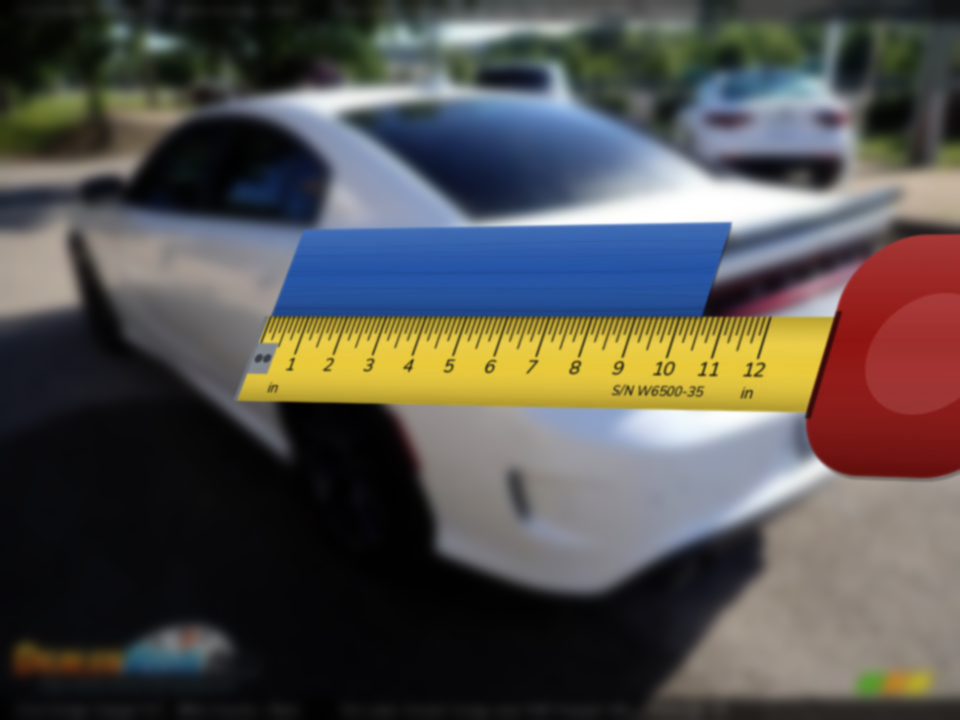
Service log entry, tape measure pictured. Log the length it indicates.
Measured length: 10.5 in
